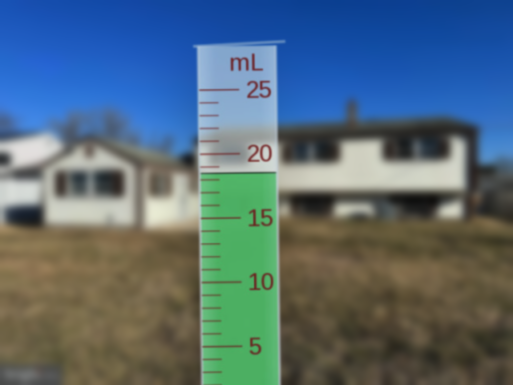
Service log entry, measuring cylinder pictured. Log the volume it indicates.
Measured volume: 18.5 mL
